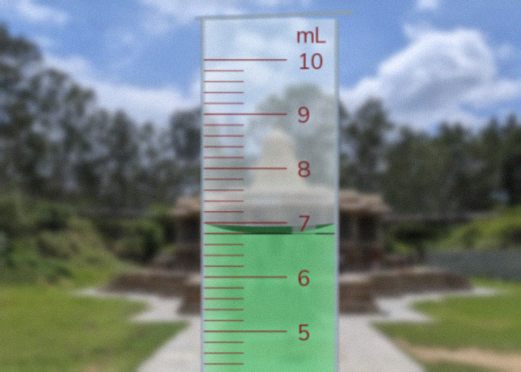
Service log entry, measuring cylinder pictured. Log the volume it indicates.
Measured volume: 6.8 mL
